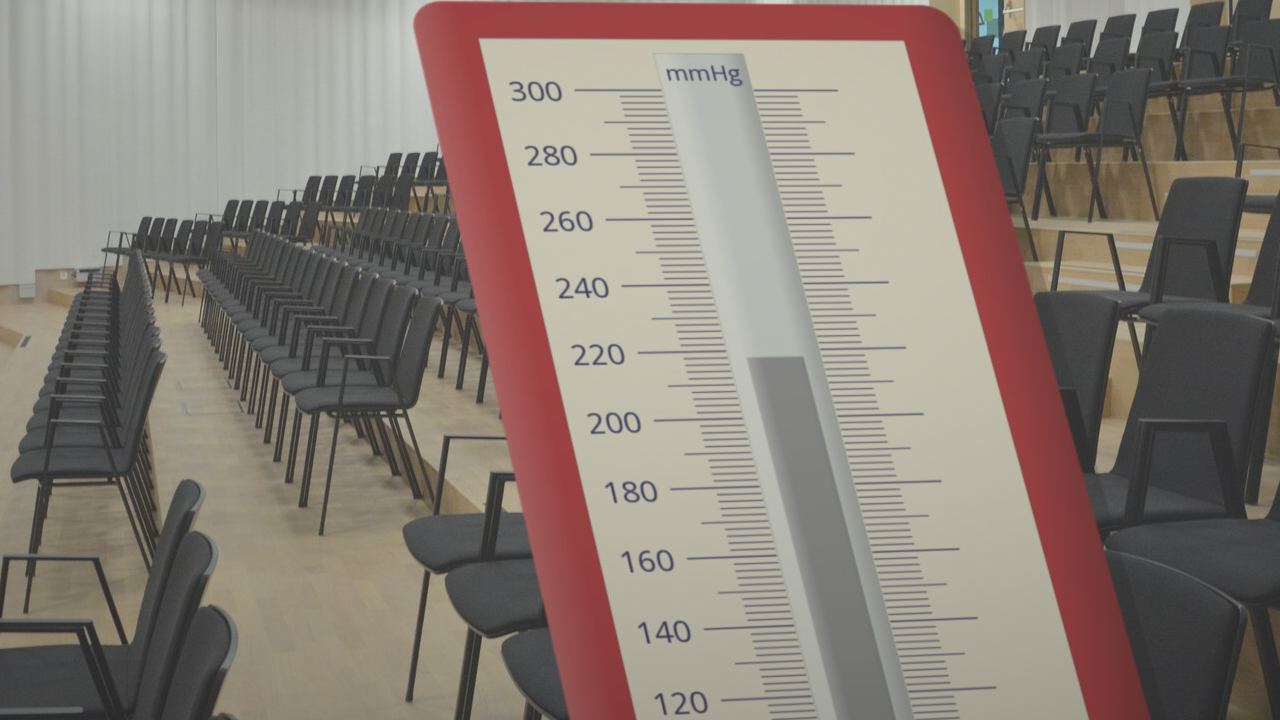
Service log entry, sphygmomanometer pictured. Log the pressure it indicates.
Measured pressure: 218 mmHg
